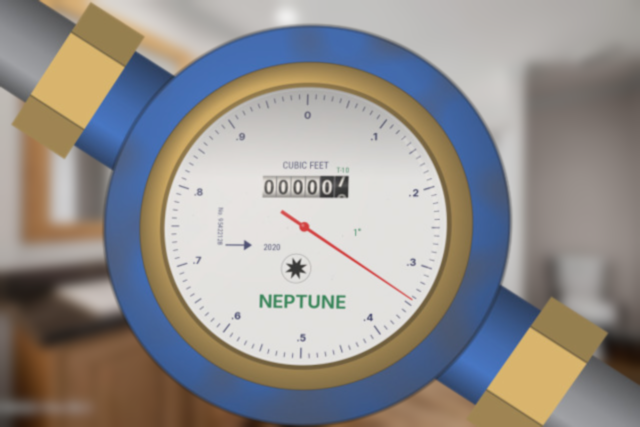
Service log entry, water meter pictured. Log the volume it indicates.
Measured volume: 7.34 ft³
